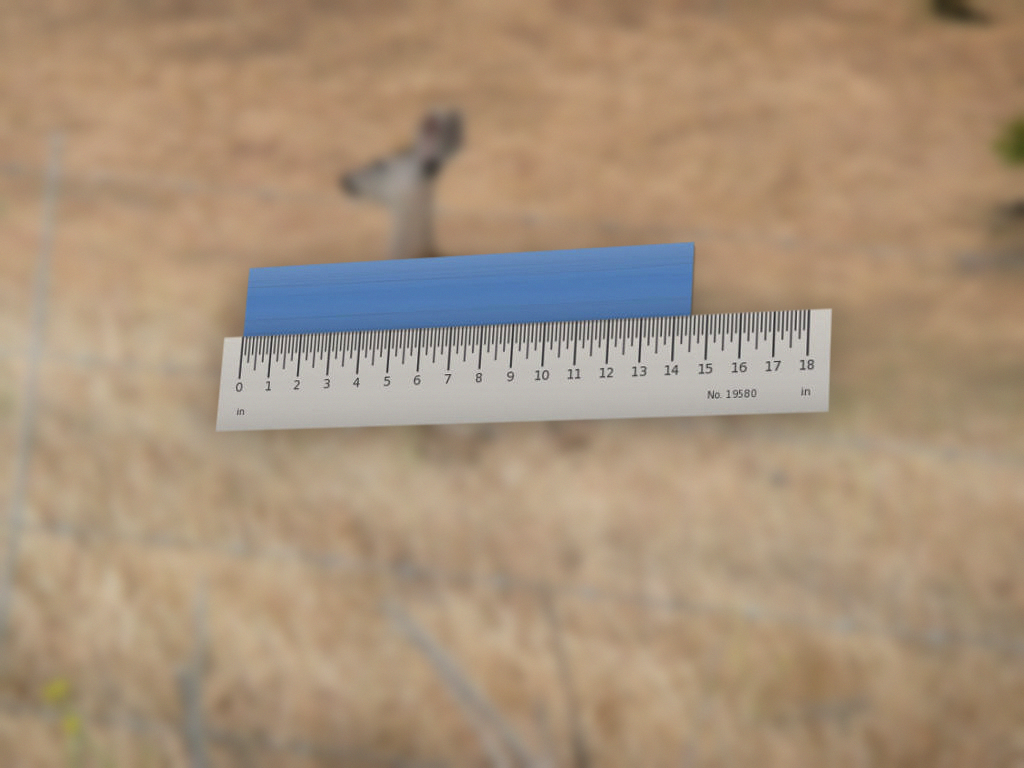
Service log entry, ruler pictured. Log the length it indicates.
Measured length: 14.5 in
